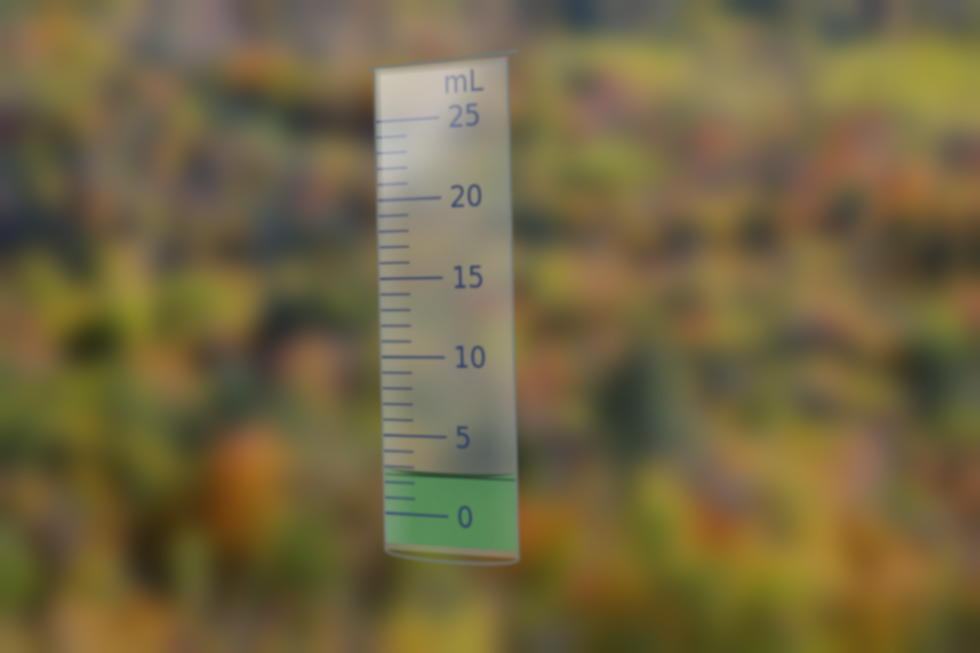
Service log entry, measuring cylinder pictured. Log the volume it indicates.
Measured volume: 2.5 mL
